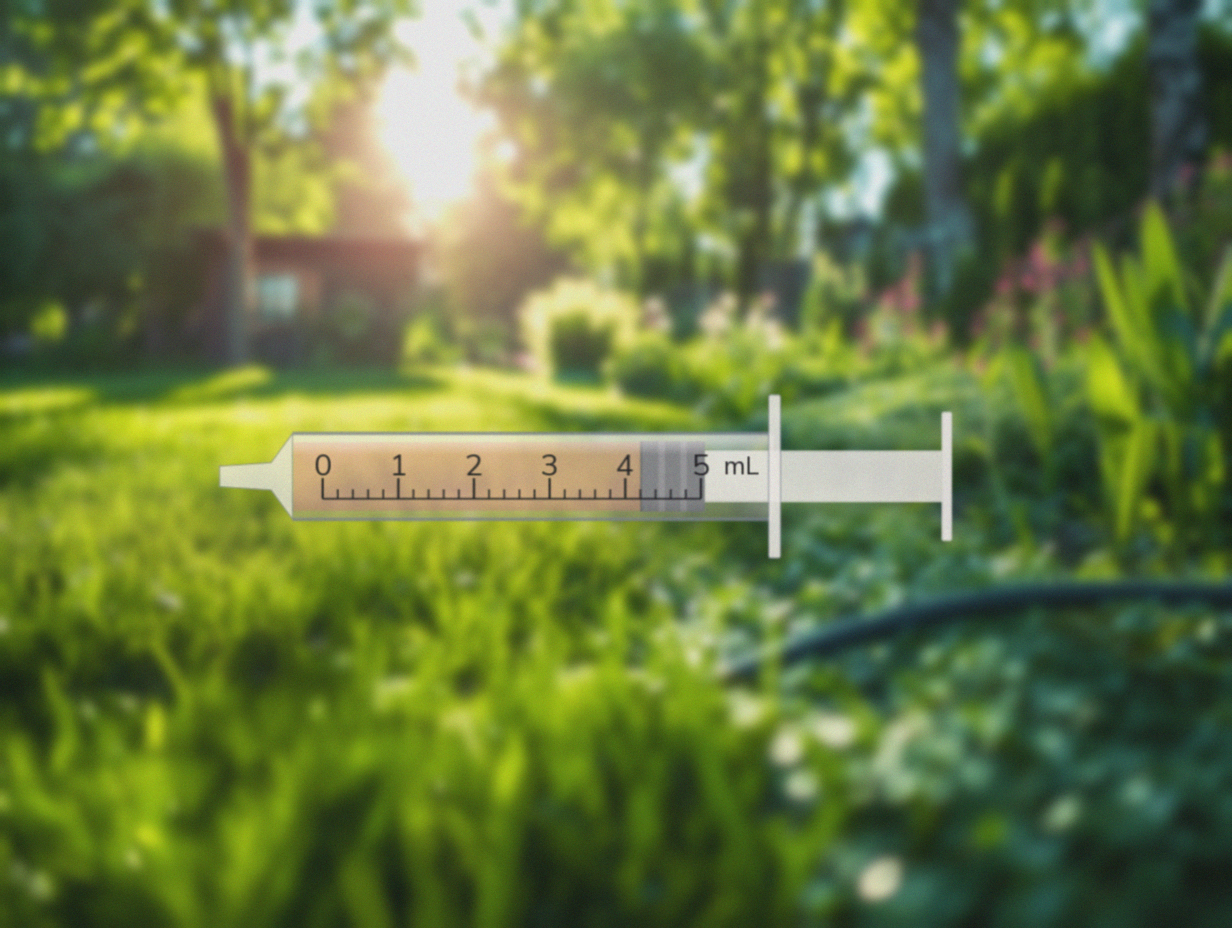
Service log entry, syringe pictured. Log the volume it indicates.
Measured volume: 4.2 mL
